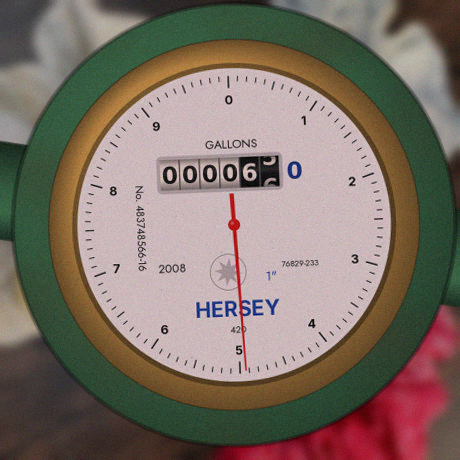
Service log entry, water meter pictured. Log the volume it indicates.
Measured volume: 654.9 gal
